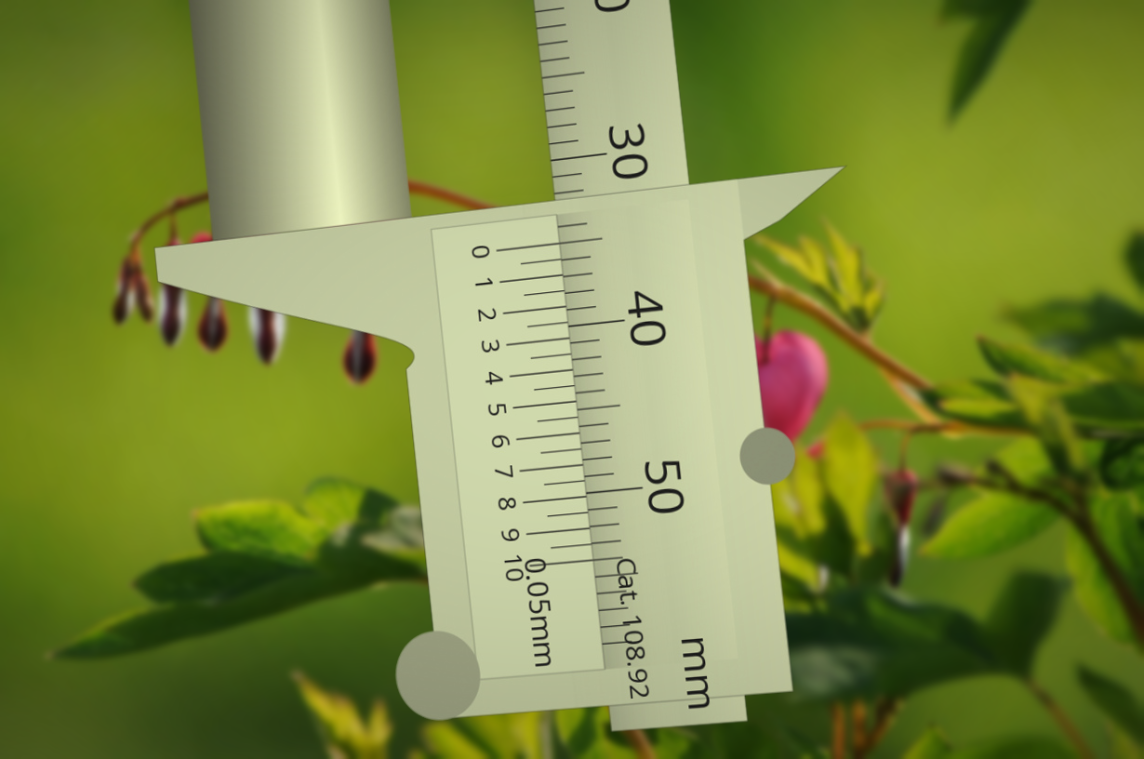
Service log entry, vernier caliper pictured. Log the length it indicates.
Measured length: 35.0 mm
